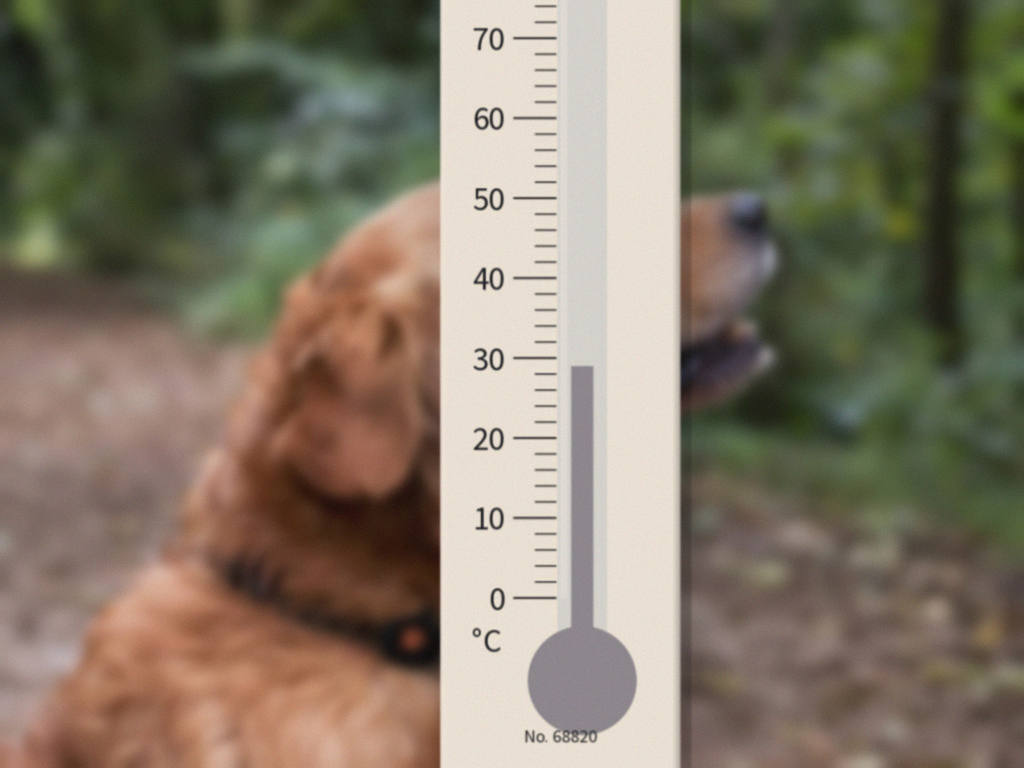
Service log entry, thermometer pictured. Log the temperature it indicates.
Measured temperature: 29 °C
